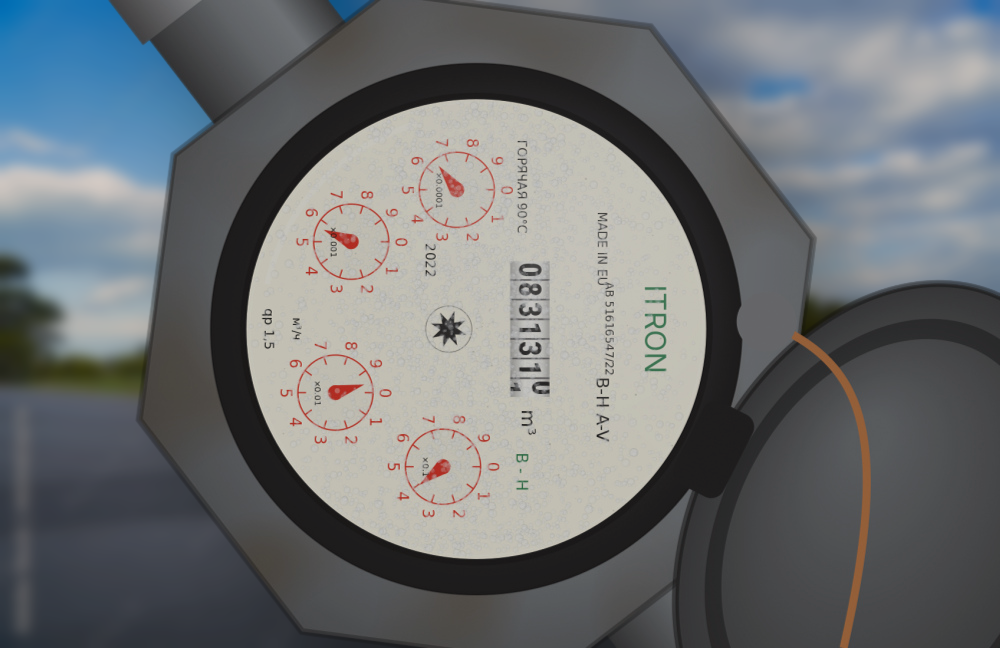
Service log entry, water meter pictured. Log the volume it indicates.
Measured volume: 831310.3956 m³
